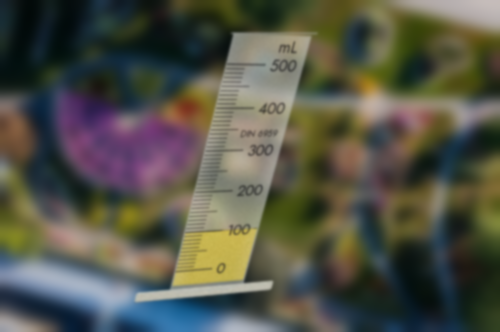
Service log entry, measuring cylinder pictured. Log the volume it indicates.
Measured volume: 100 mL
